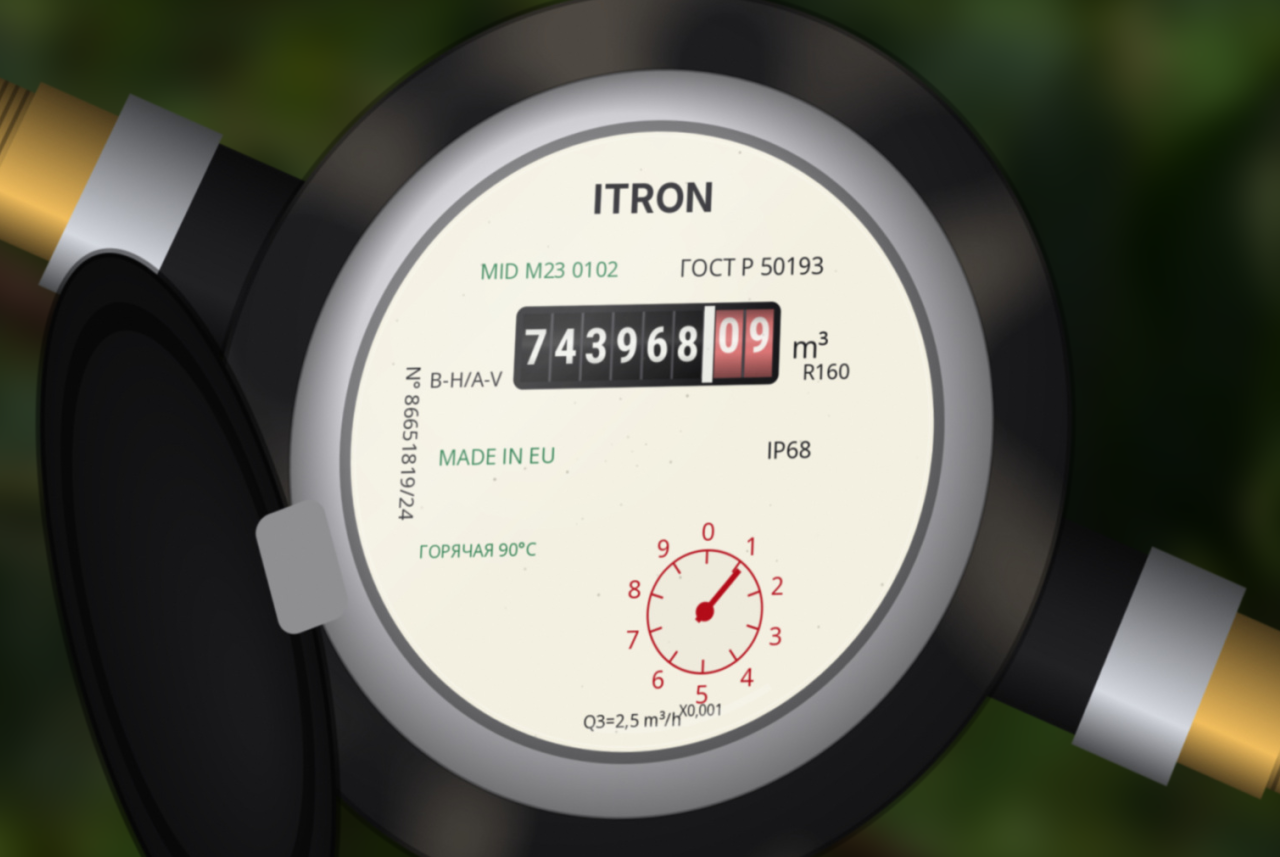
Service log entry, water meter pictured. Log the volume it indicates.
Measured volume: 743968.091 m³
